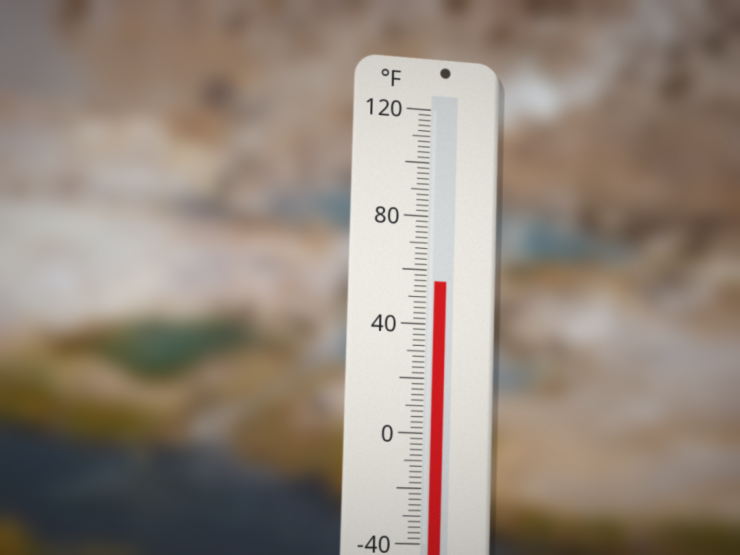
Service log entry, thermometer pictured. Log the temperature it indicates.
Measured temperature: 56 °F
